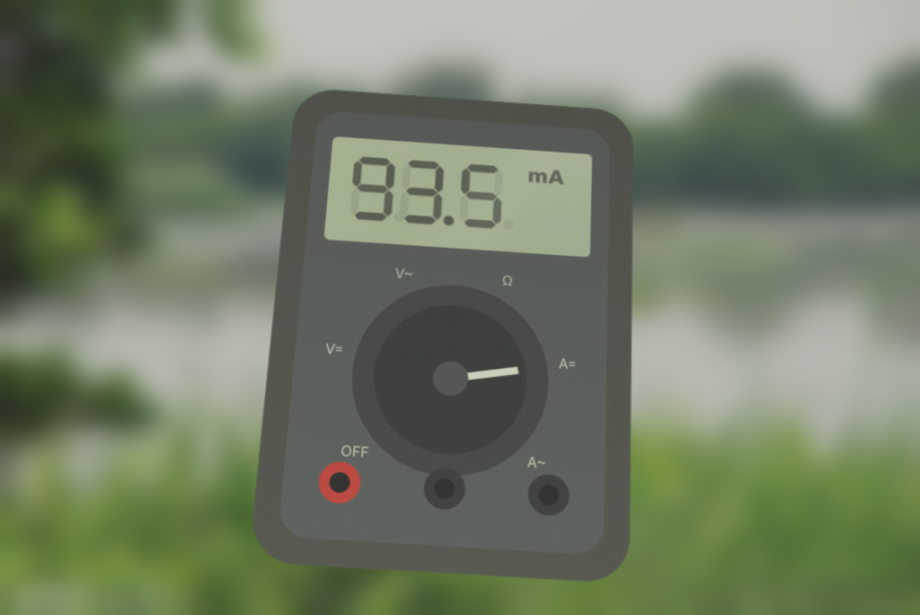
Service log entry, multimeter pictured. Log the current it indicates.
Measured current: 93.5 mA
